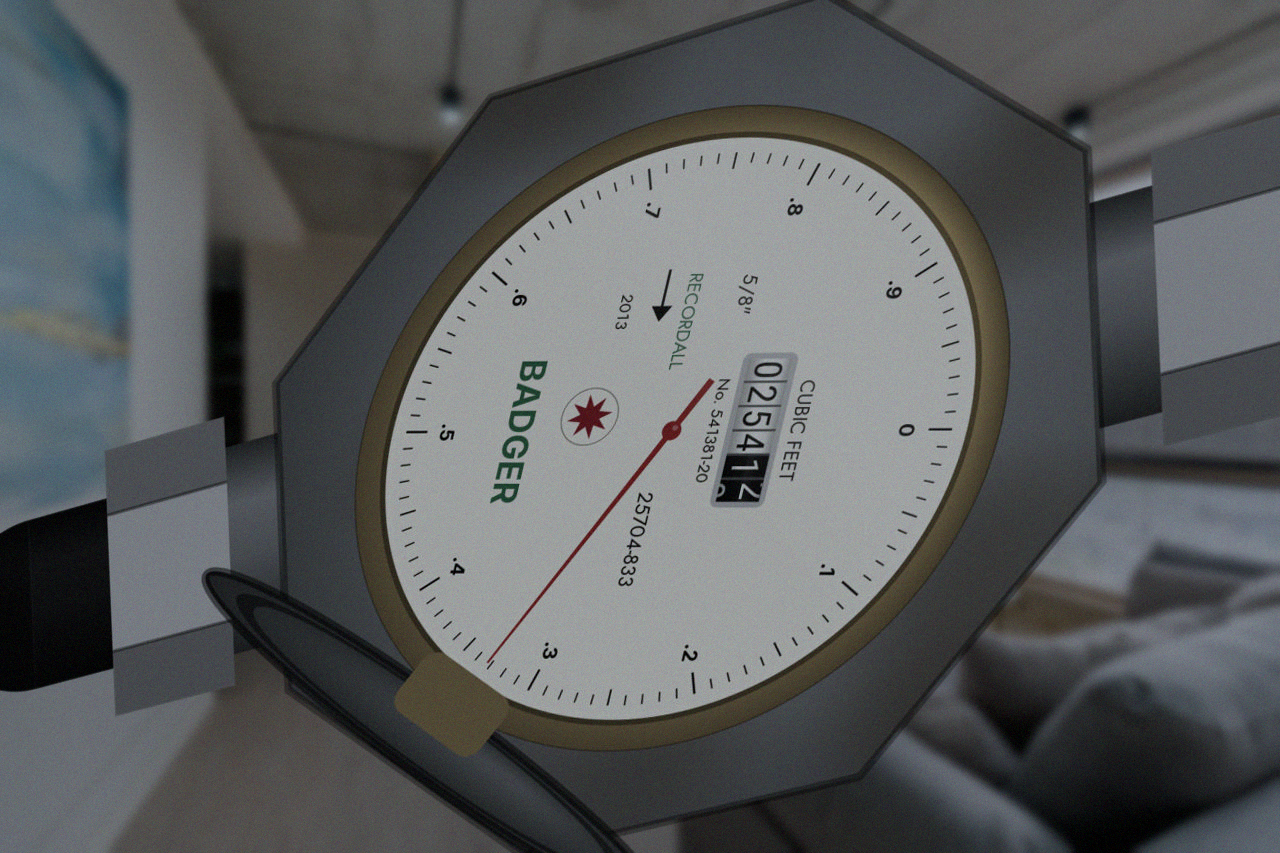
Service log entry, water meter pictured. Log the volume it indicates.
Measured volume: 25412.33 ft³
